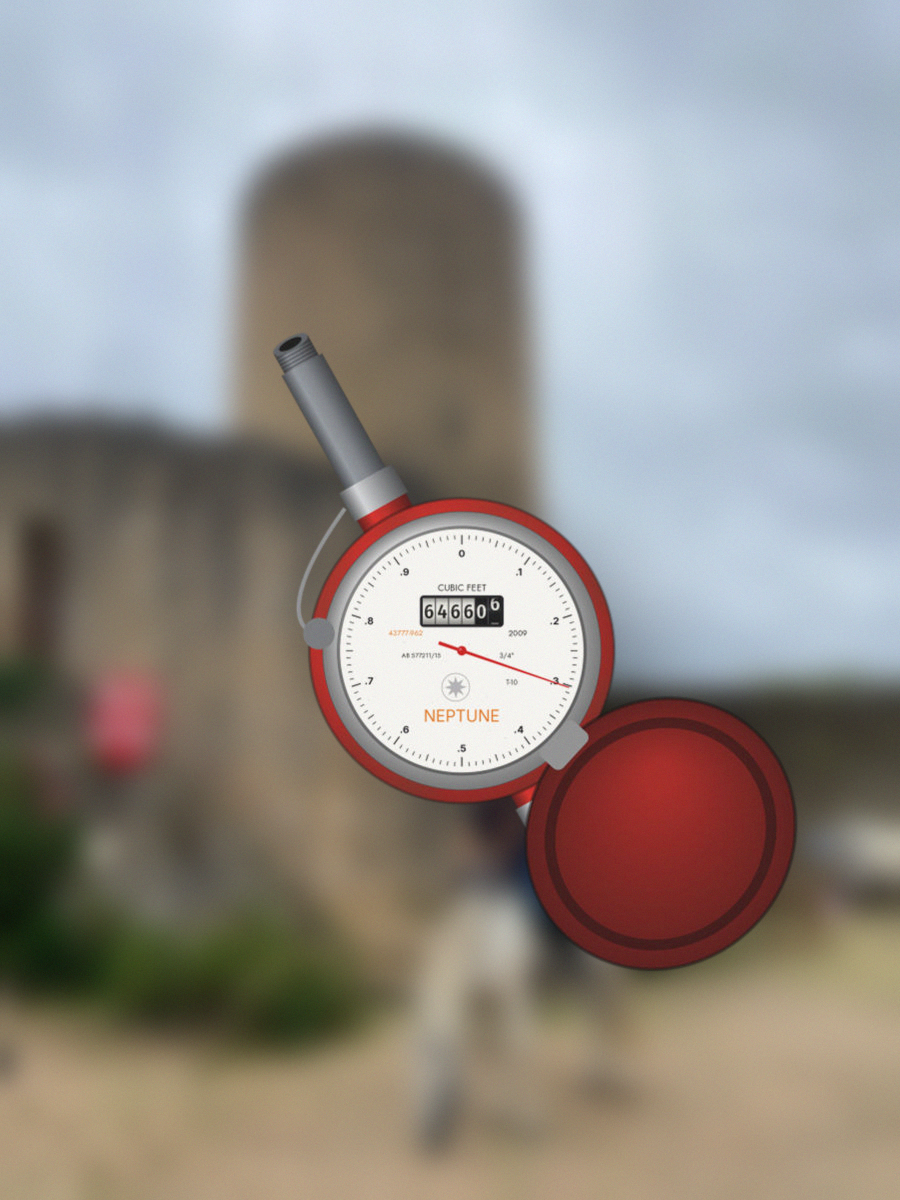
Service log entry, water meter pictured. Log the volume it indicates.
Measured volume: 646606.30 ft³
